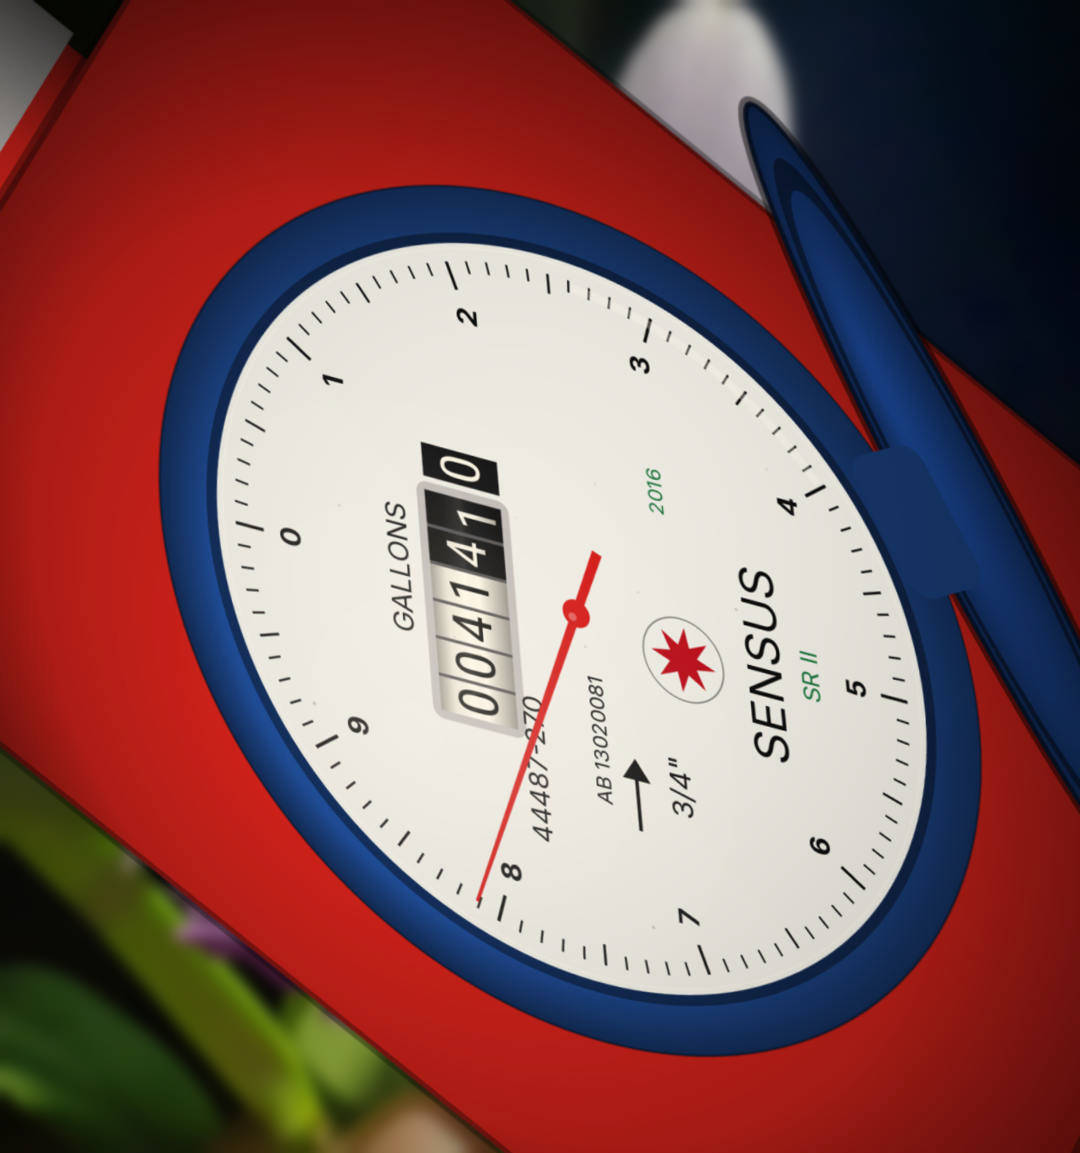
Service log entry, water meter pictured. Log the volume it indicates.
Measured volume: 41408.1 gal
